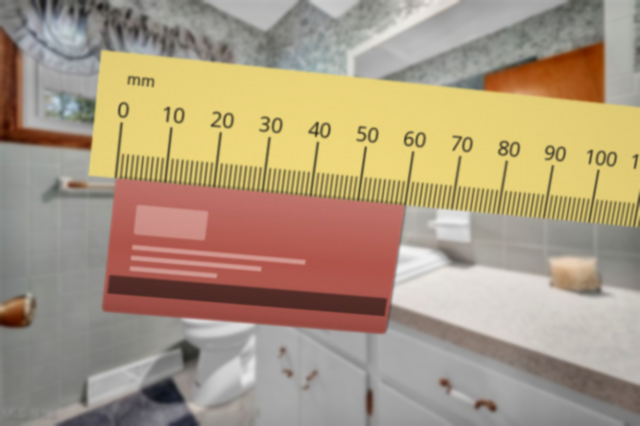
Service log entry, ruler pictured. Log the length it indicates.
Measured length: 60 mm
